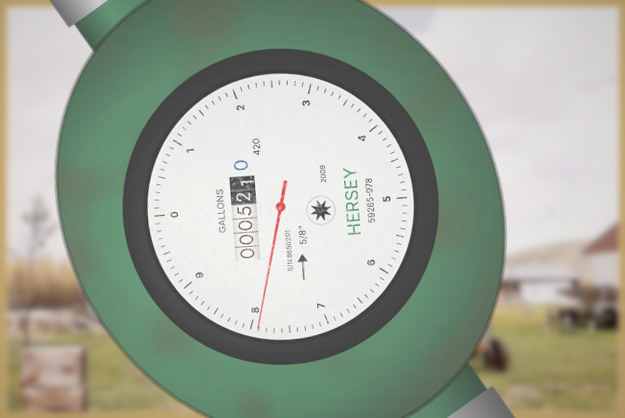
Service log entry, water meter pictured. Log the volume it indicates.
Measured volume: 5207.9 gal
